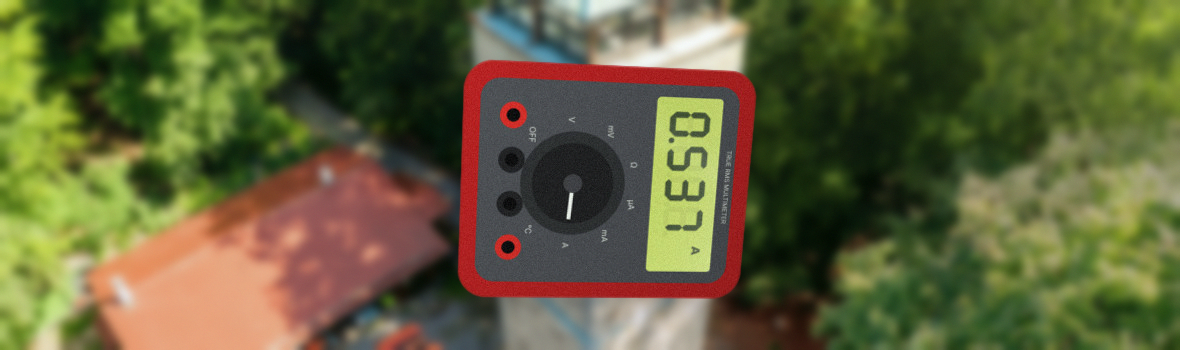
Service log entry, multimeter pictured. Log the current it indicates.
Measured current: 0.537 A
